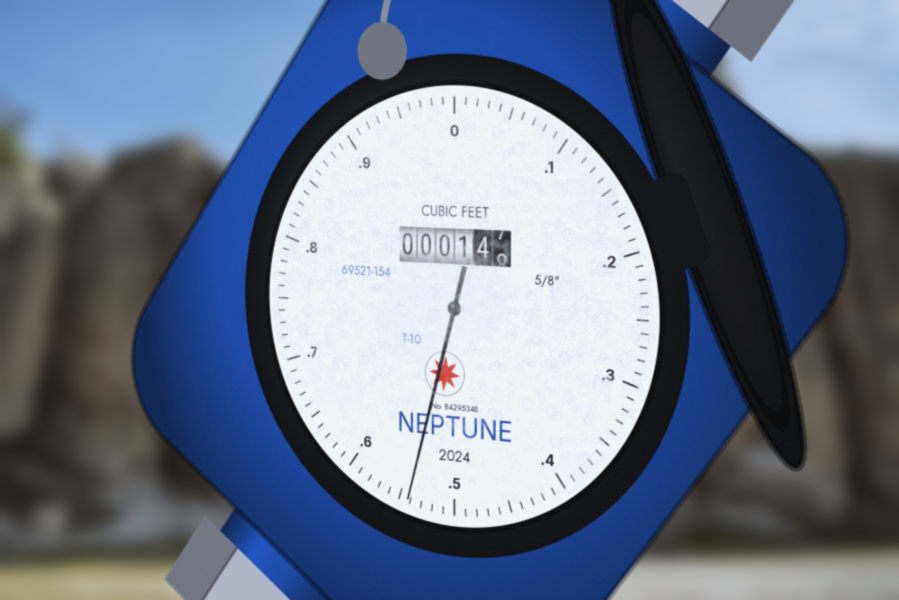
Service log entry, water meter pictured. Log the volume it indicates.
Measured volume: 147.54 ft³
